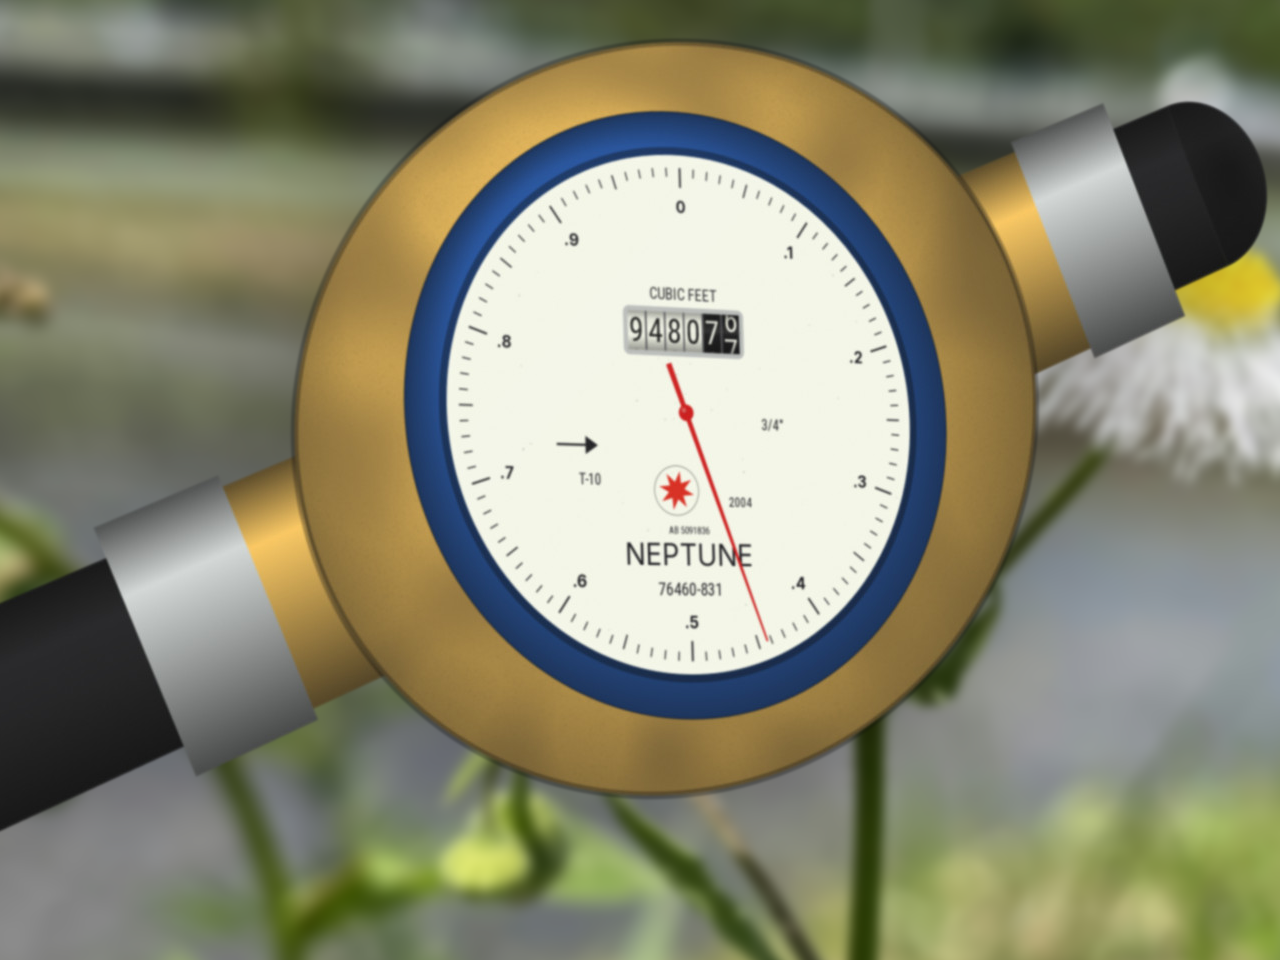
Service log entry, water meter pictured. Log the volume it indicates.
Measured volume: 948076.44 ft³
